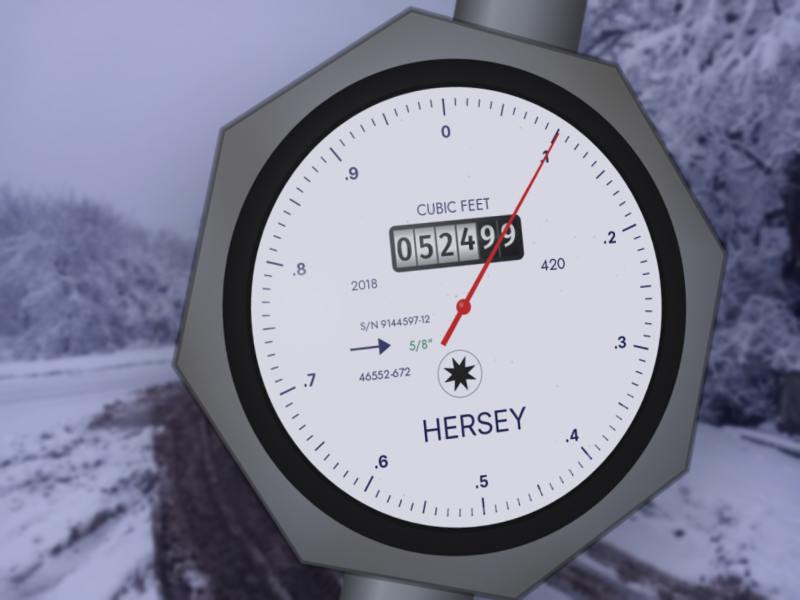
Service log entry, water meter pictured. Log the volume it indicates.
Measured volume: 52499.10 ft³
